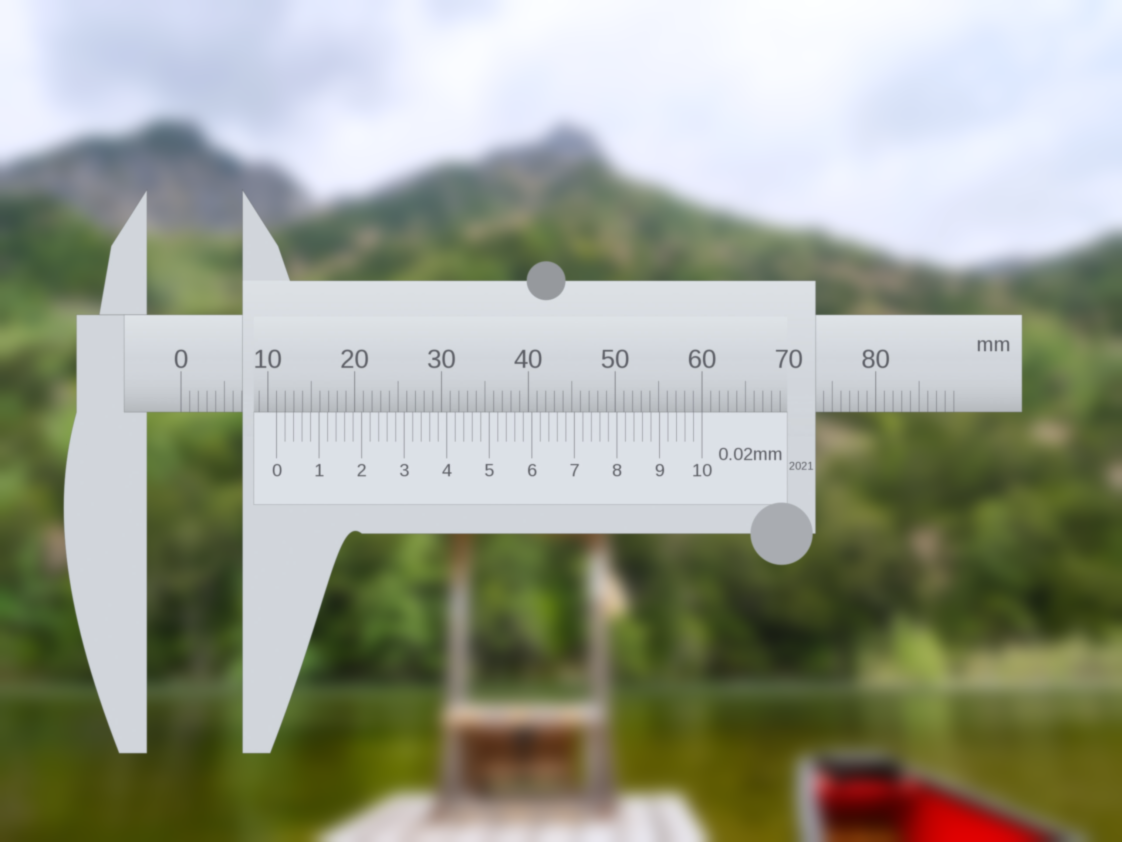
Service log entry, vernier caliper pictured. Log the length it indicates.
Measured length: 11.0 mm
